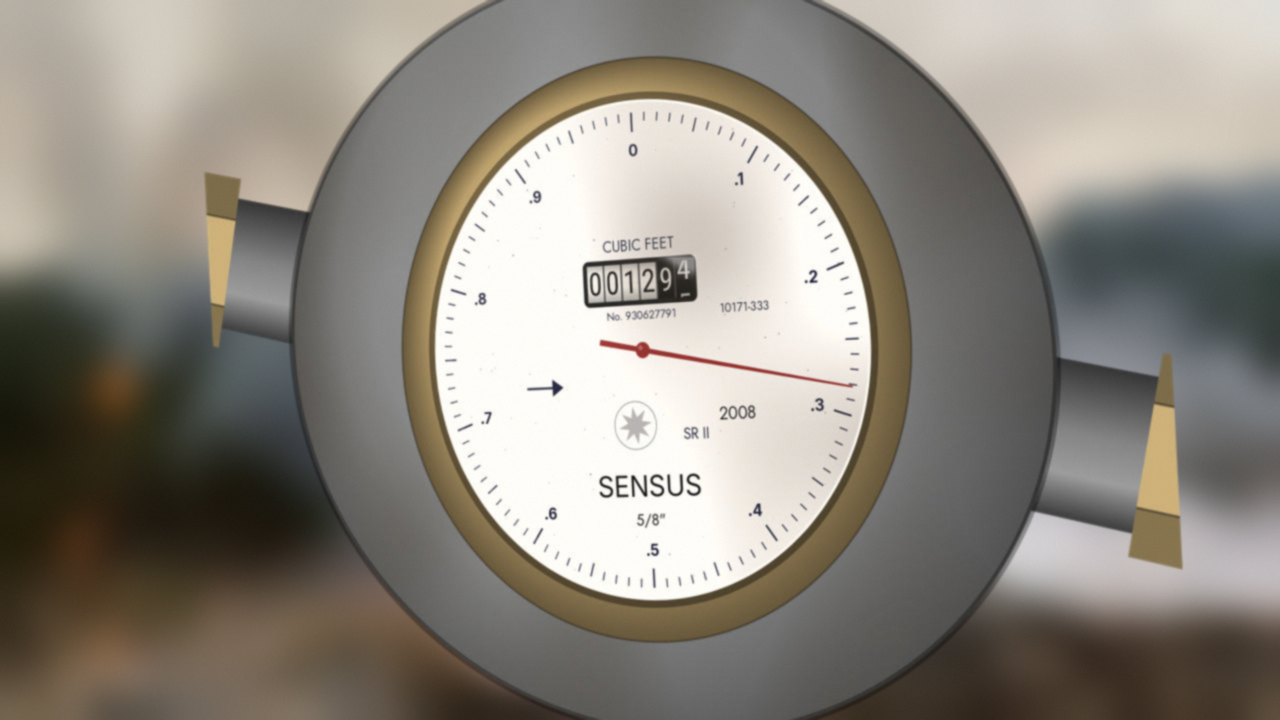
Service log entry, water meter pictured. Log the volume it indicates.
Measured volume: 1294.28 ft³
